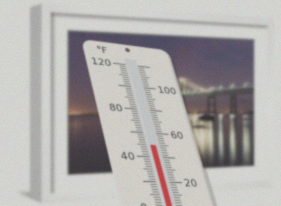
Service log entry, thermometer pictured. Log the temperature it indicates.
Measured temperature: 50 °F
